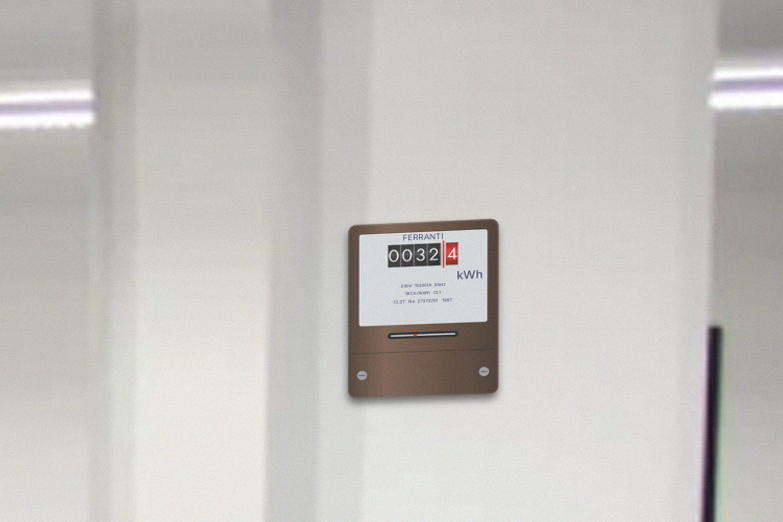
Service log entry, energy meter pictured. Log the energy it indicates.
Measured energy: 32.4 kWh
